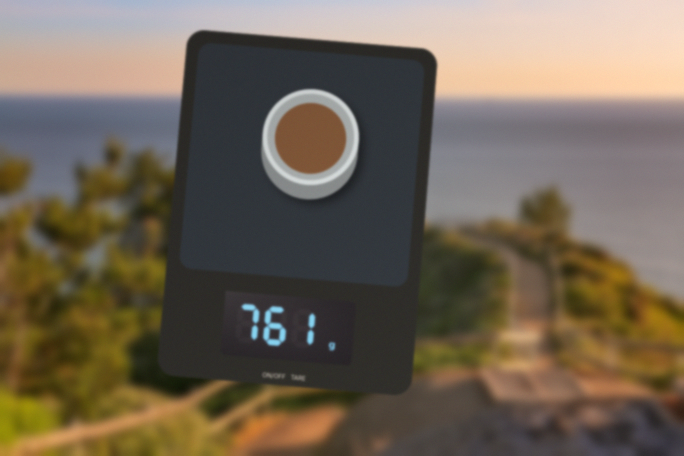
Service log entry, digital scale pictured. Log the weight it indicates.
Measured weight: 761 g
